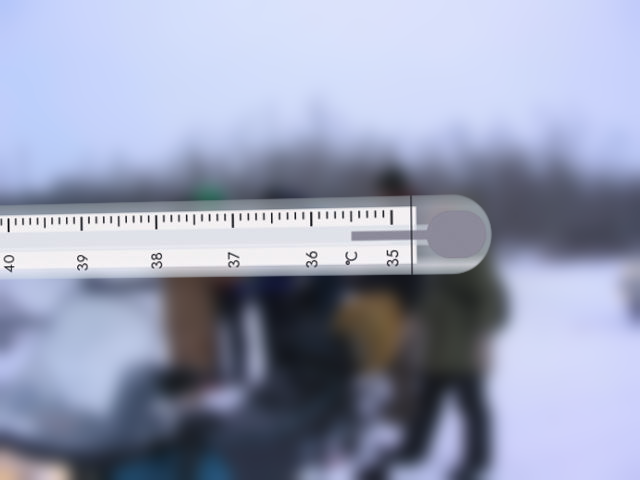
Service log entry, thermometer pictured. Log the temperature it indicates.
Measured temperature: 35.5 °C
